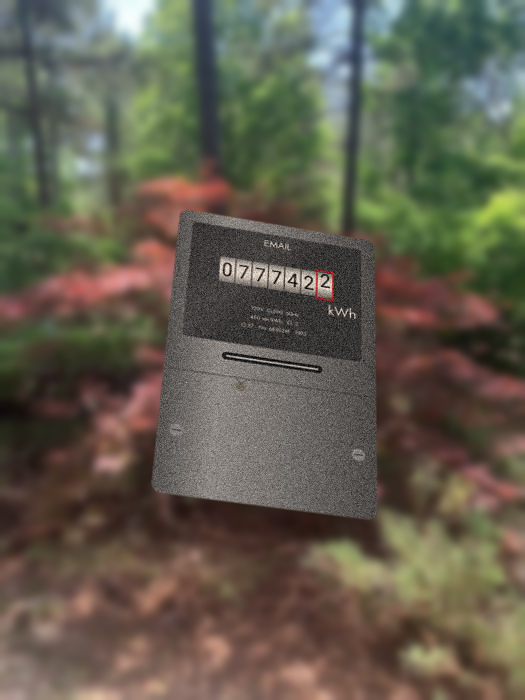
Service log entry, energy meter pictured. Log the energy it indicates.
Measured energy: 77742.2 kWh
